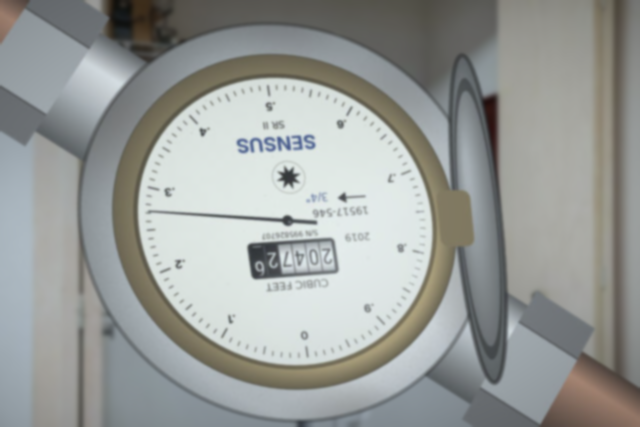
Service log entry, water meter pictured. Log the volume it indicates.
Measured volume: 204726.27 ft³
